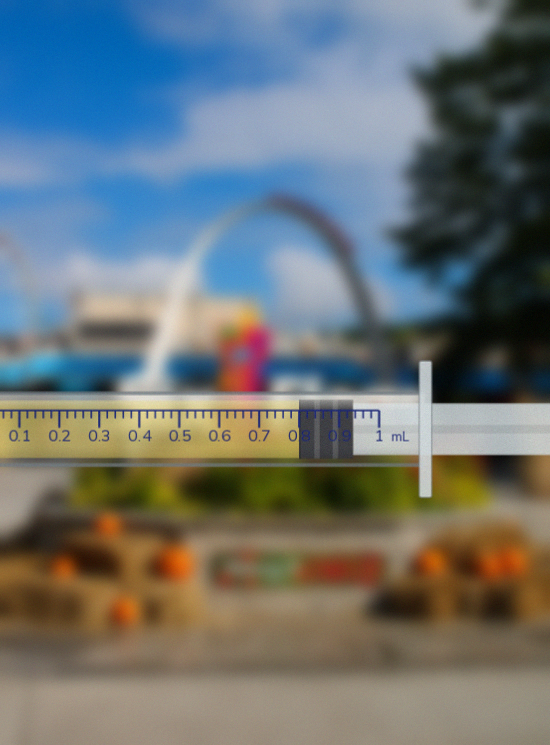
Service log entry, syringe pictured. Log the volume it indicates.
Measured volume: 0.8 mL
